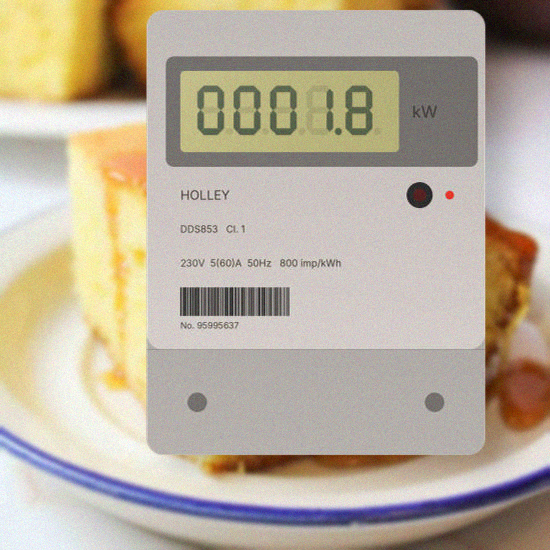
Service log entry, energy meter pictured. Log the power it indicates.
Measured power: 1.8 kW
